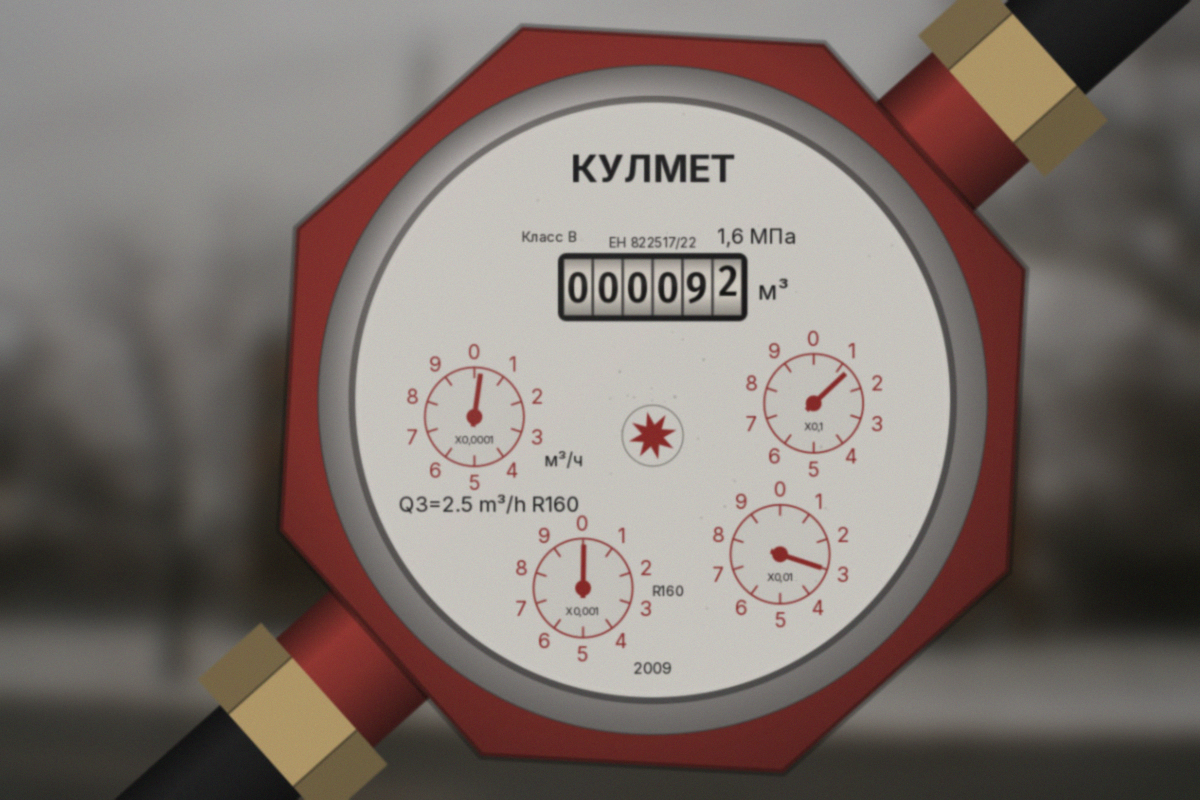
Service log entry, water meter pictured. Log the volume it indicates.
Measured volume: 92.1300 m³
